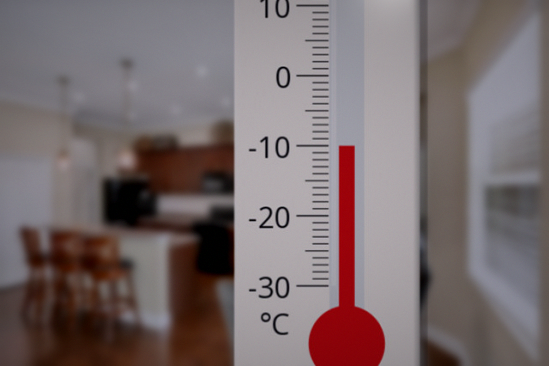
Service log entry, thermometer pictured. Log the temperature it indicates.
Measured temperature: -10 °C
